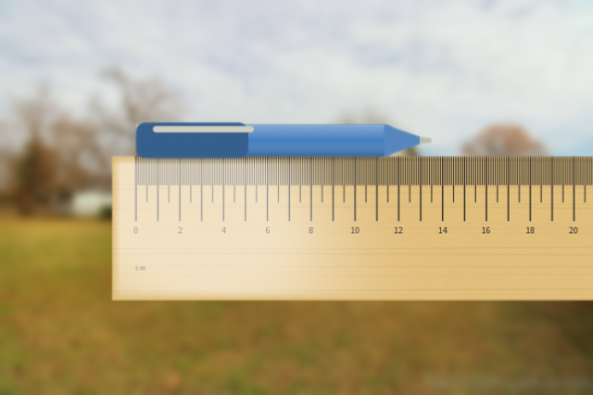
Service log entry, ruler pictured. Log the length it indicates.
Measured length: 13.5 cm
